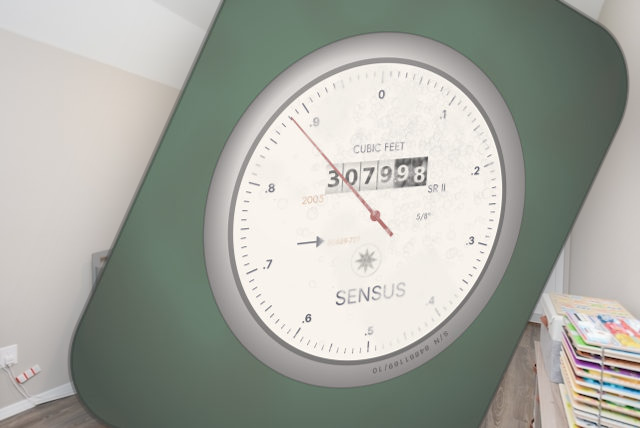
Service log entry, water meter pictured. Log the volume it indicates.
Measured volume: 307997.88 ft³
